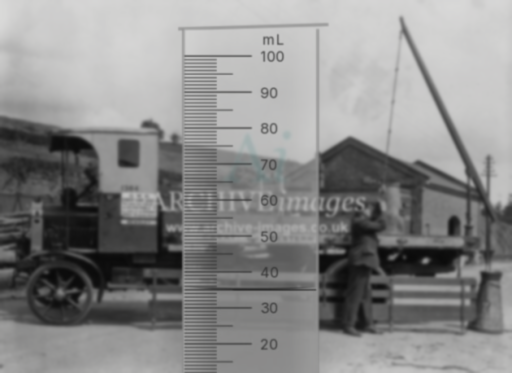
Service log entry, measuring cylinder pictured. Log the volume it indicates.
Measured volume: 35 mL
